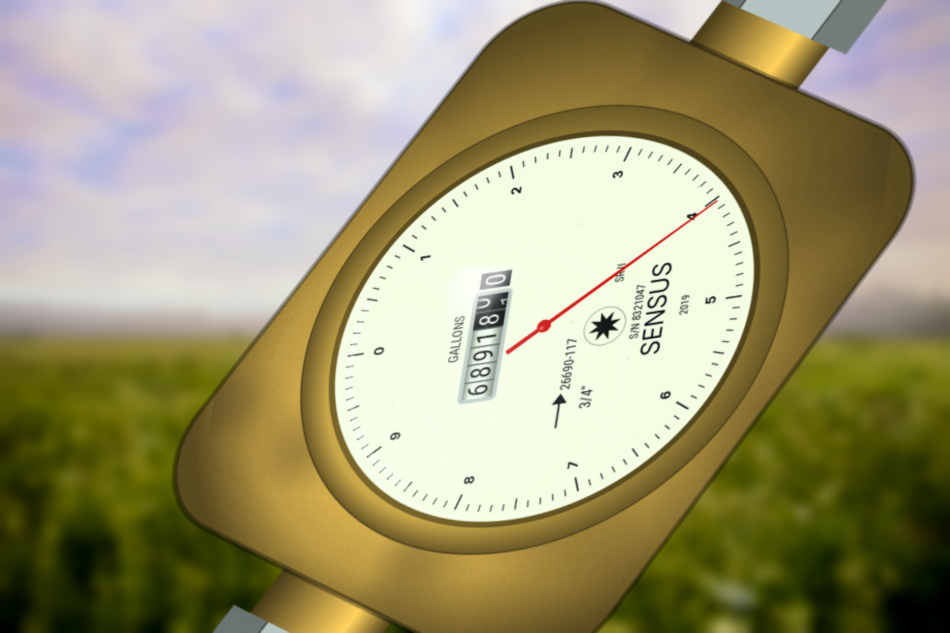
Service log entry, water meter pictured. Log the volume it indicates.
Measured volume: 6891804.0 gal
